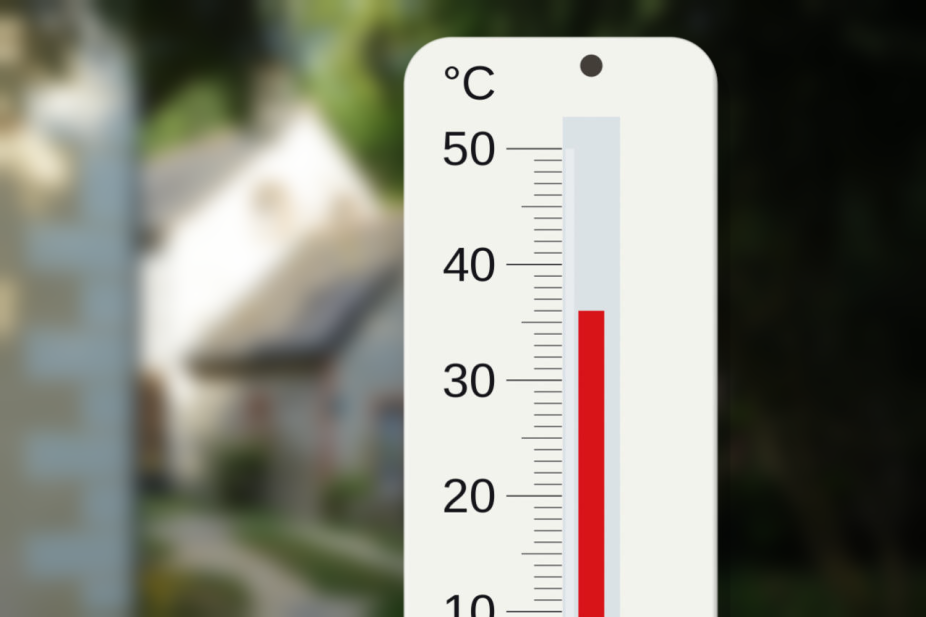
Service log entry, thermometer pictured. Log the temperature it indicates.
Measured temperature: 36 °C
